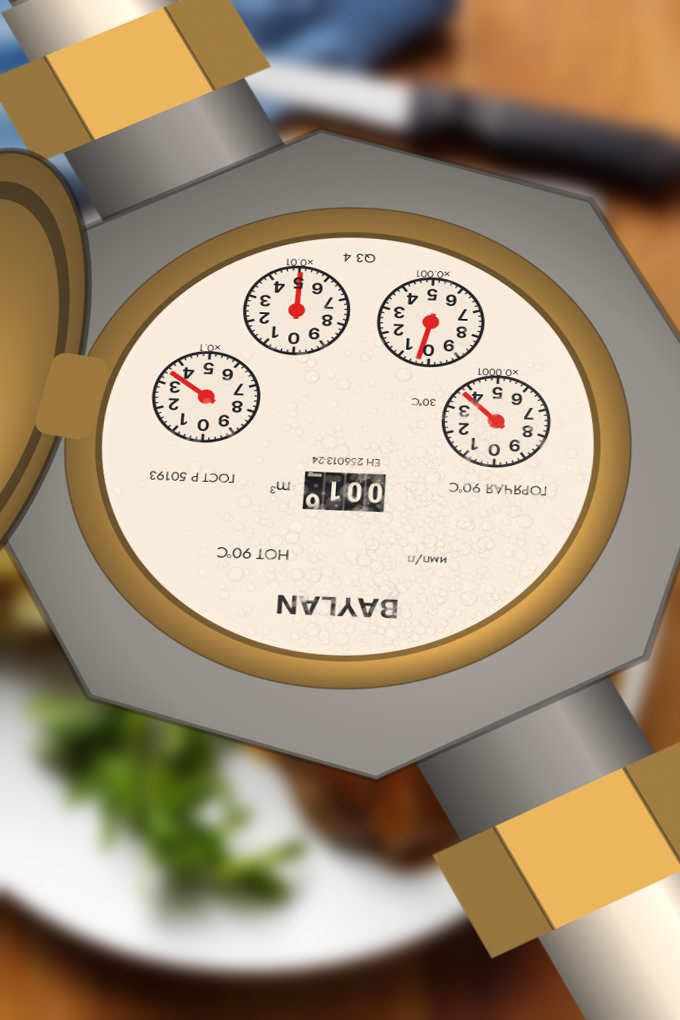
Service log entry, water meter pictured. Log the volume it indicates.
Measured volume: 16.3503 m³
